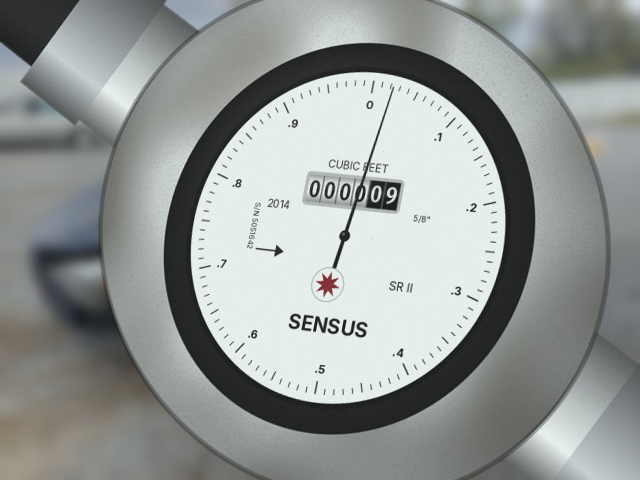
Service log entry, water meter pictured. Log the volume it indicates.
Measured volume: 9.02 ft³
